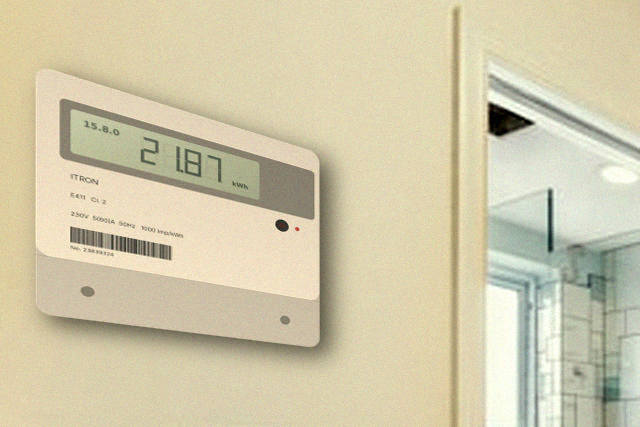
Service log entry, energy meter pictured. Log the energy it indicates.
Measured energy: 21.87 kWh
